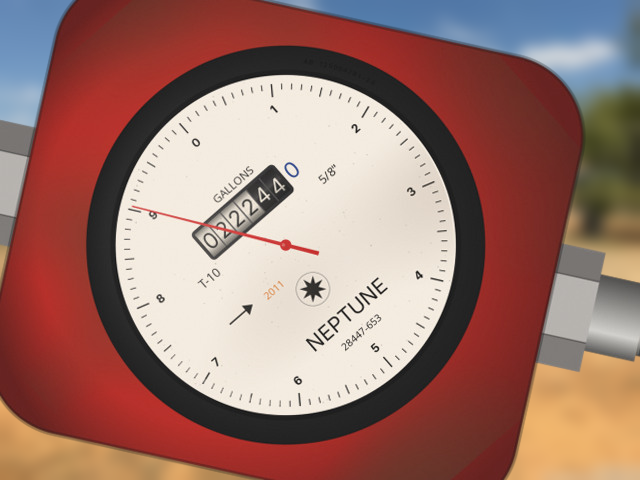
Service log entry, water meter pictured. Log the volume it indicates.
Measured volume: 222439.0 gal
